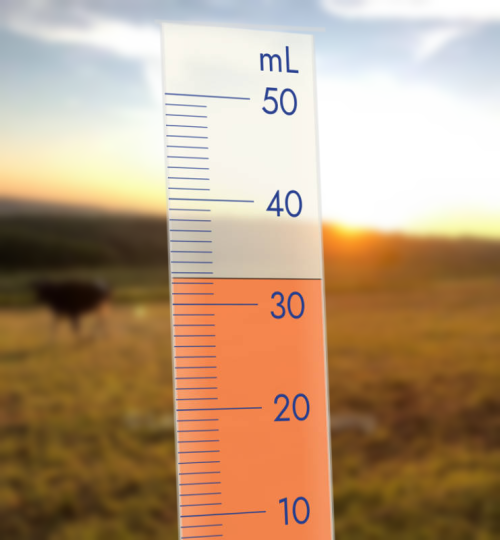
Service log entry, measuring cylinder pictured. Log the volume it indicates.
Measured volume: 32.5 mL
